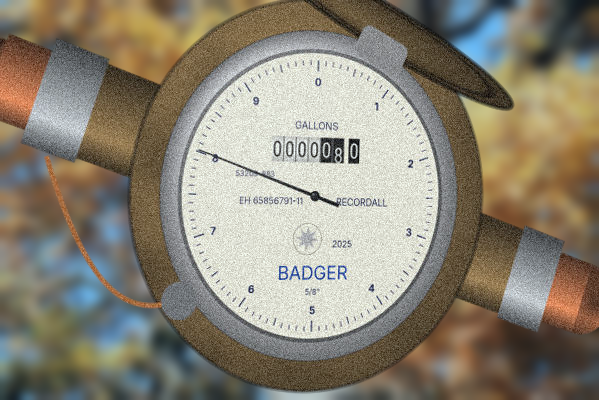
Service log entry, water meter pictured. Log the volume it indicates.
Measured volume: 78.0 gal
